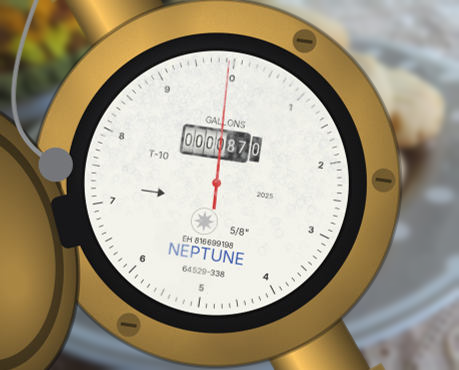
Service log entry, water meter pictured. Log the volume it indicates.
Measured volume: 869.9 gal
